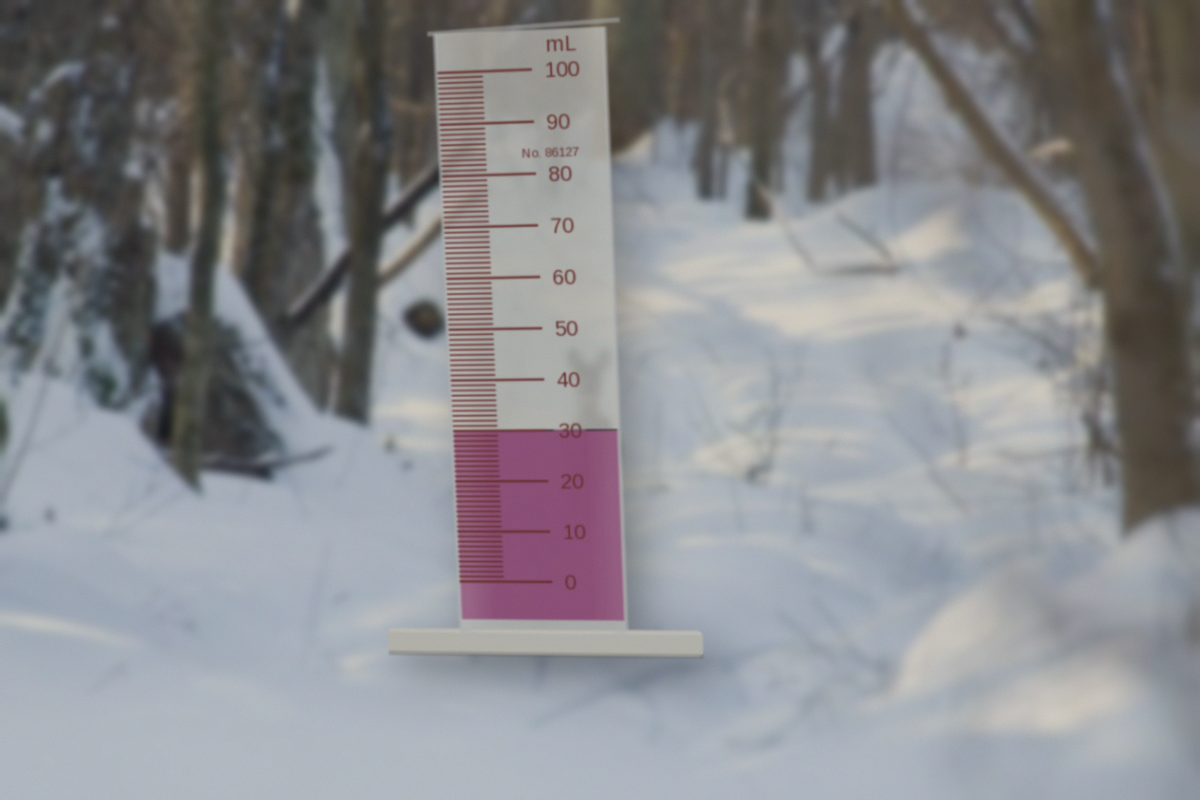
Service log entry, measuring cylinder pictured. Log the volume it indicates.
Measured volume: 30 mL
